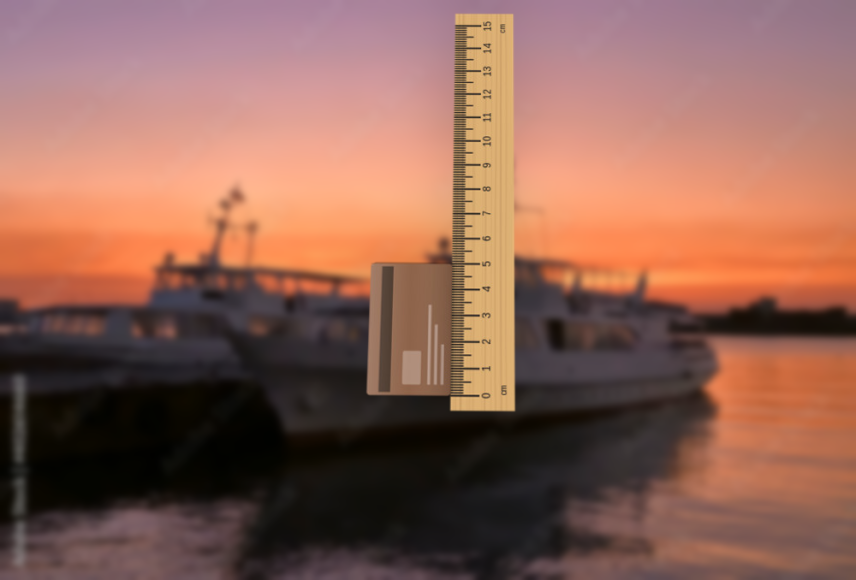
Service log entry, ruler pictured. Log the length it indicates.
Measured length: 5 cm
